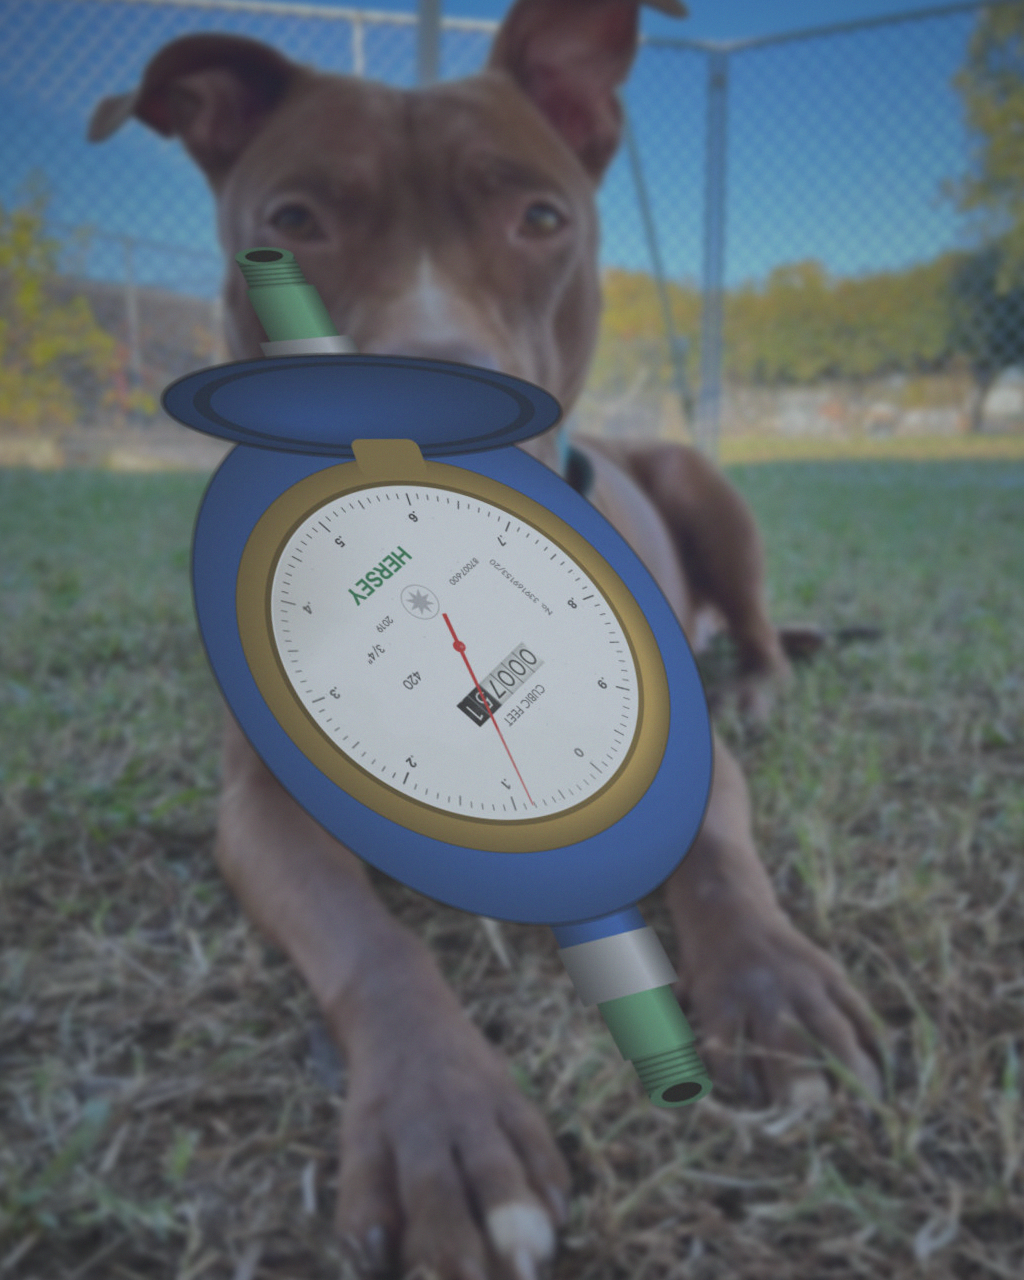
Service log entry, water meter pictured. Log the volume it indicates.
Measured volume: 751.08 ft³
